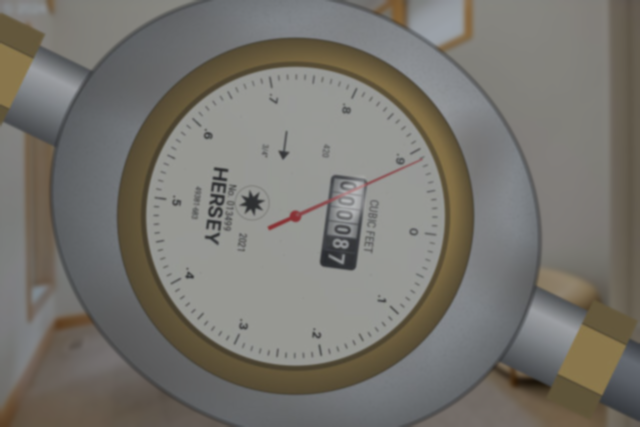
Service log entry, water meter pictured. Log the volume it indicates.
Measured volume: 86.91 ft³
